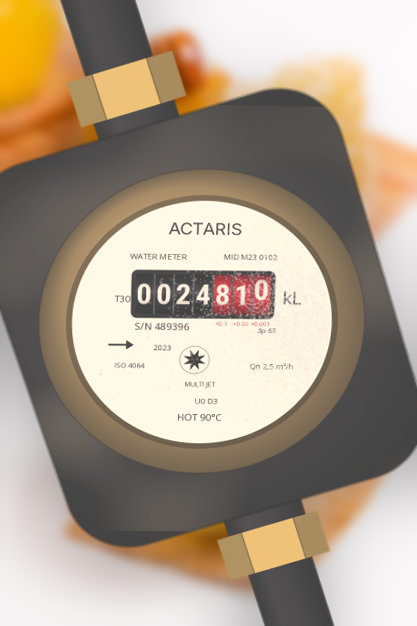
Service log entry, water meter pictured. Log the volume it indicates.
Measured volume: 24.810 kL
